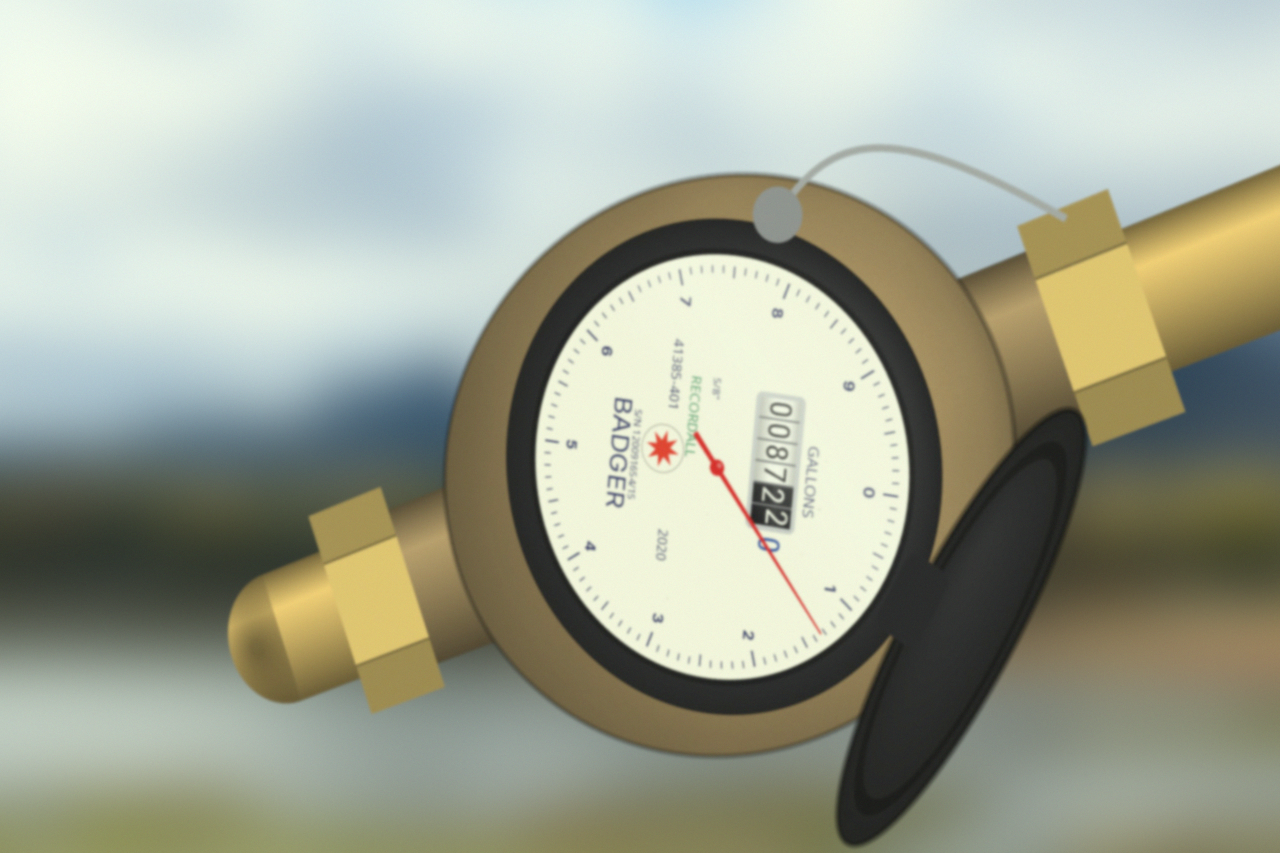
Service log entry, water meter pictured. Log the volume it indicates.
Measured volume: 87221.3 gal
